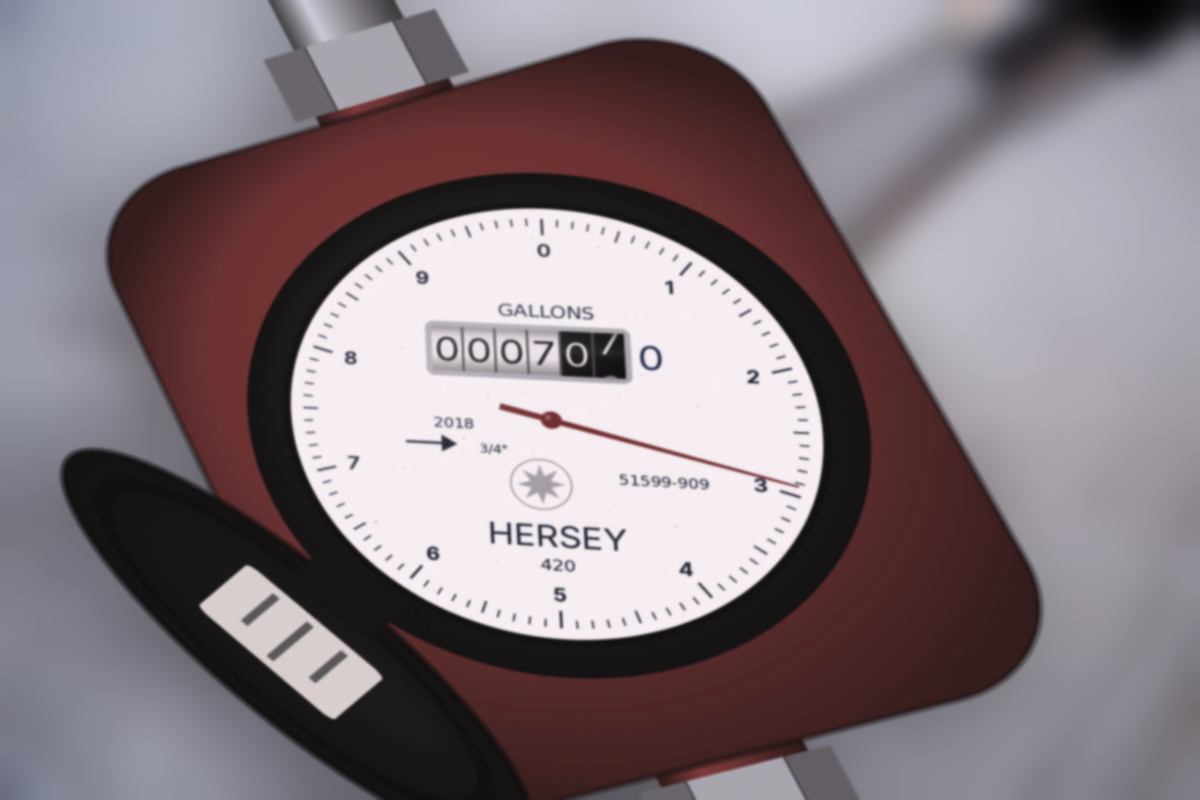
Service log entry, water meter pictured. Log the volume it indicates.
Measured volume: 7072.9 gal
